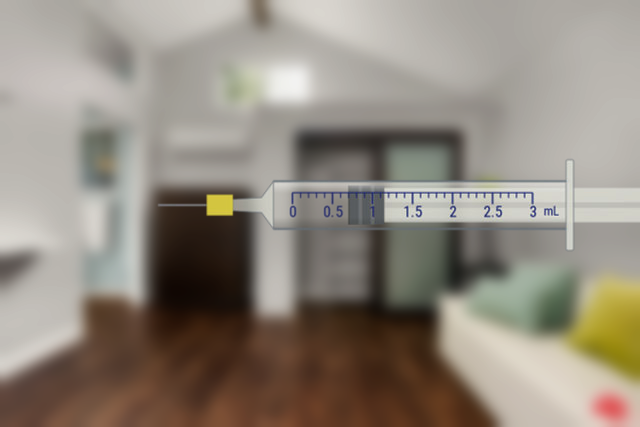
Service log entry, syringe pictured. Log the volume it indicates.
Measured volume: 0.7 mL
